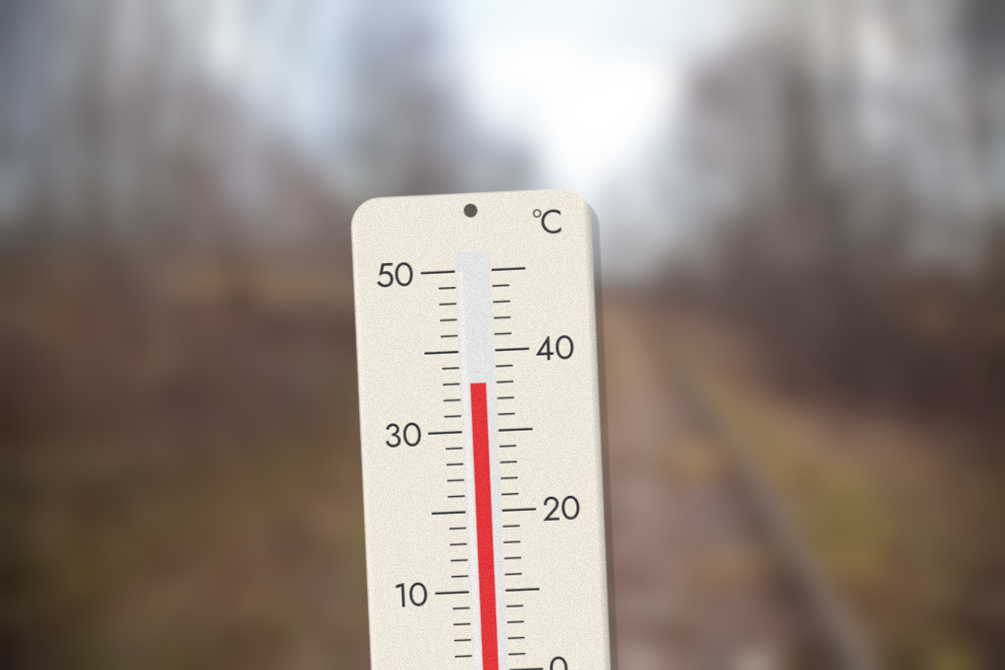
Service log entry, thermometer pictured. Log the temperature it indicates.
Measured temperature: 36 °C
